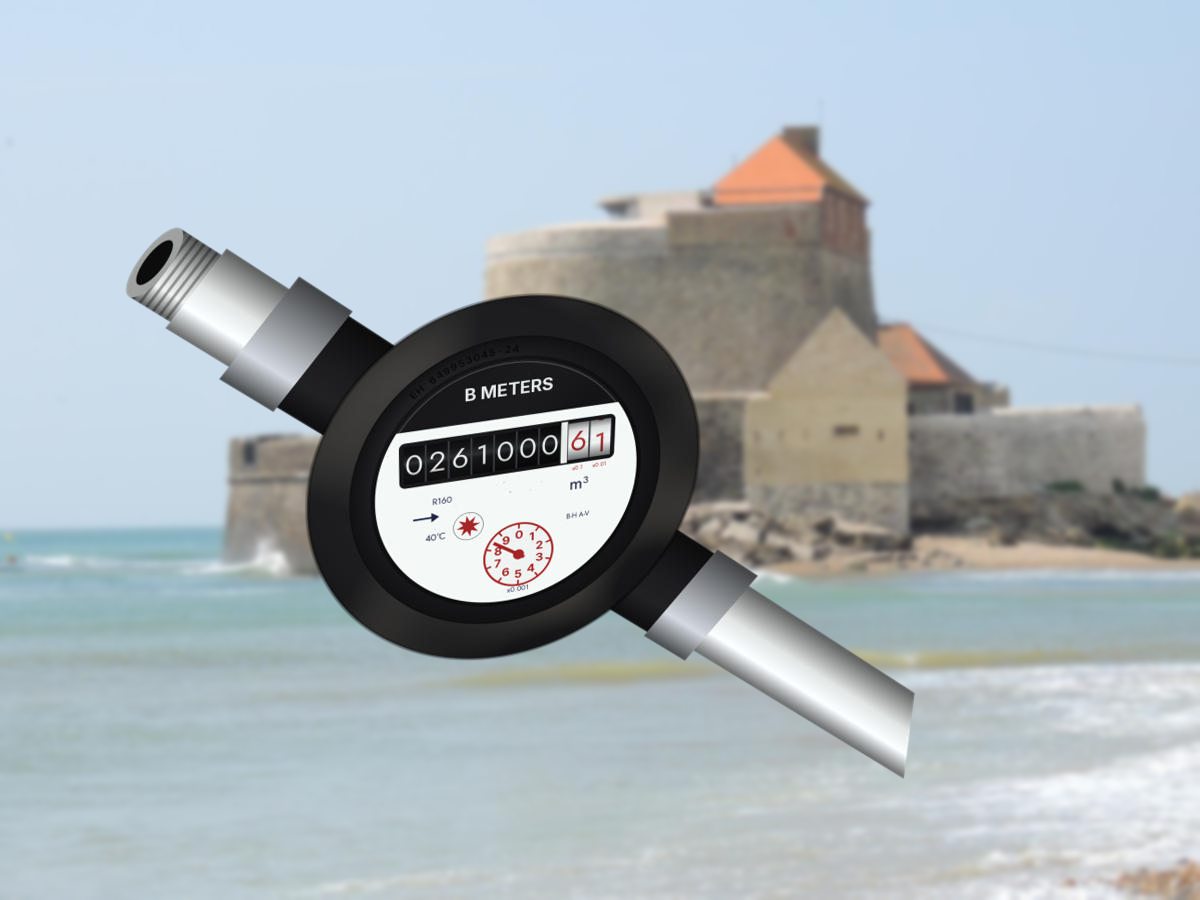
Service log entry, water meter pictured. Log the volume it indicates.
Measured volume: 261000.608 m³
